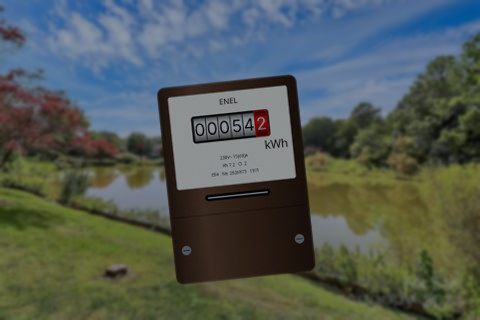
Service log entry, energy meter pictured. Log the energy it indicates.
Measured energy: 54.2 kWh
